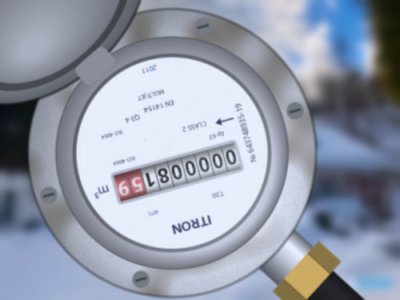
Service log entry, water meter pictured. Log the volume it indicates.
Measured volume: 81.59 m³
